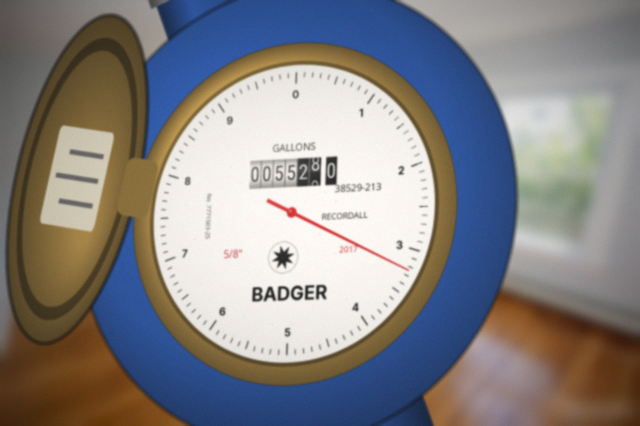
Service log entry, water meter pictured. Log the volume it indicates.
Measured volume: 55283.2 gal
